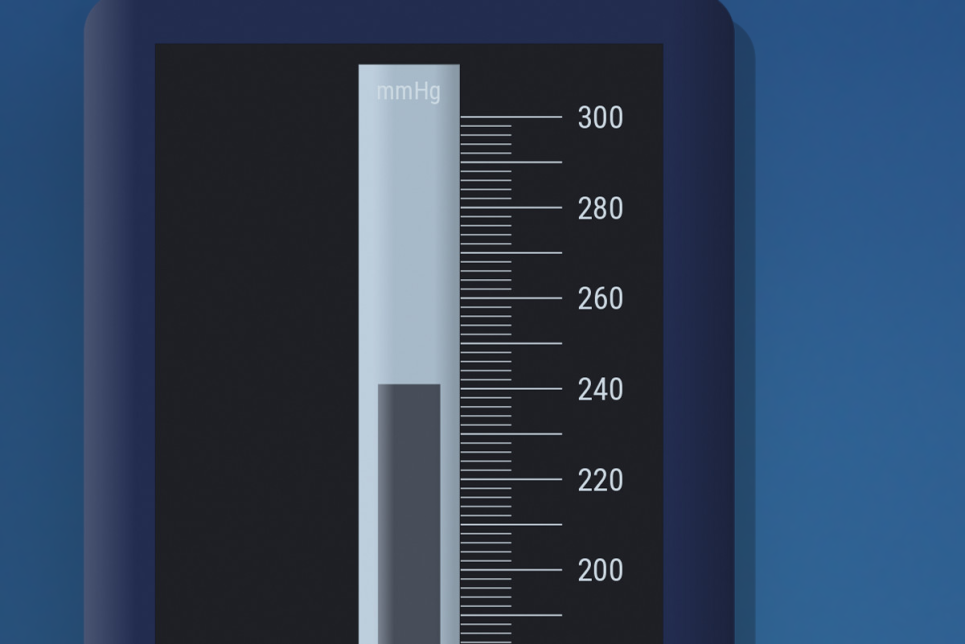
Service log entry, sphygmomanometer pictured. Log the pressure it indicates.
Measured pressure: 241 mmHg
